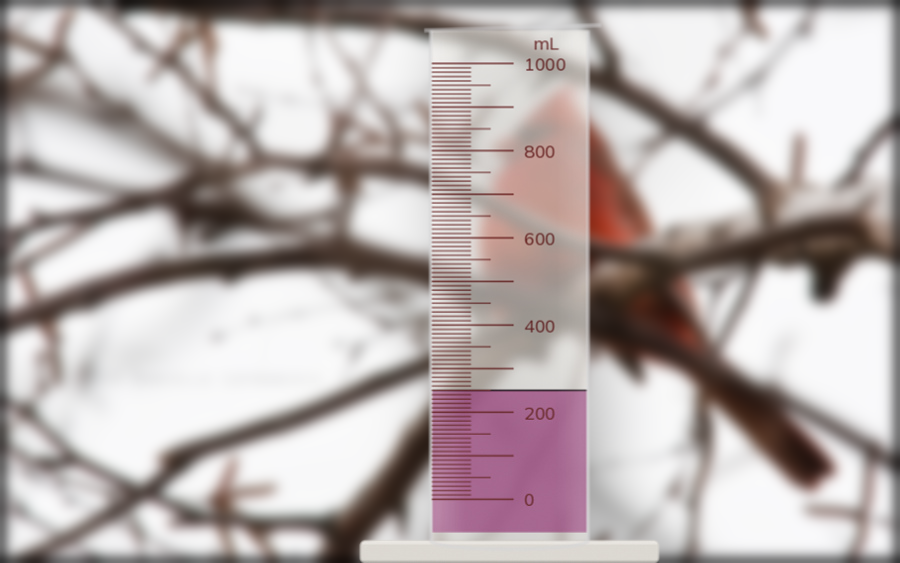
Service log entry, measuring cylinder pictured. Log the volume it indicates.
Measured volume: 250 mL
